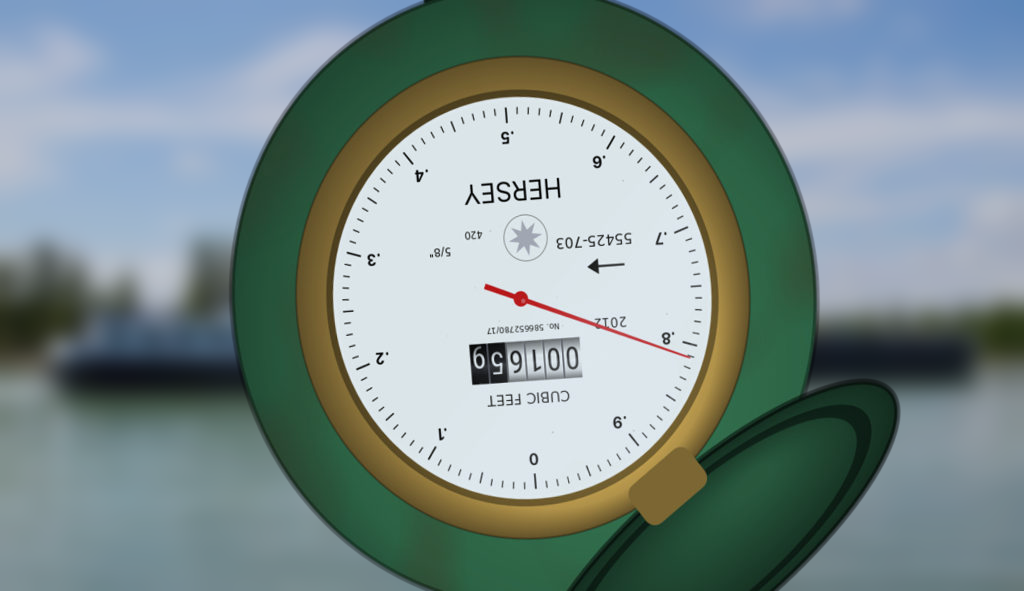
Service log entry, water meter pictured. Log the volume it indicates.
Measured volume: 1658.81 ft³
